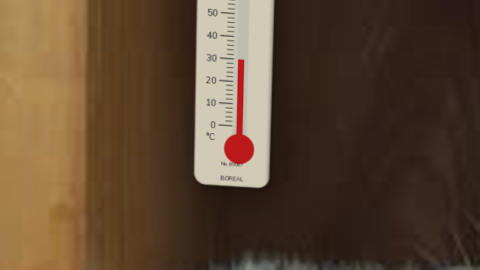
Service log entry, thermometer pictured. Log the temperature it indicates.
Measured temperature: 30 °C
